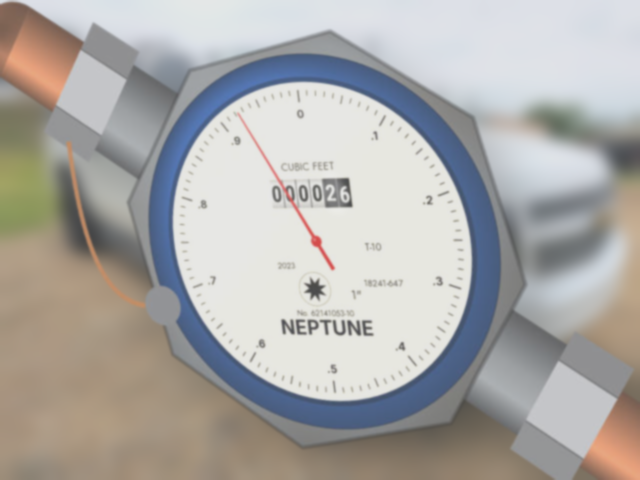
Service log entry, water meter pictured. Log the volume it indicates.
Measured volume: 25.92 ft³
